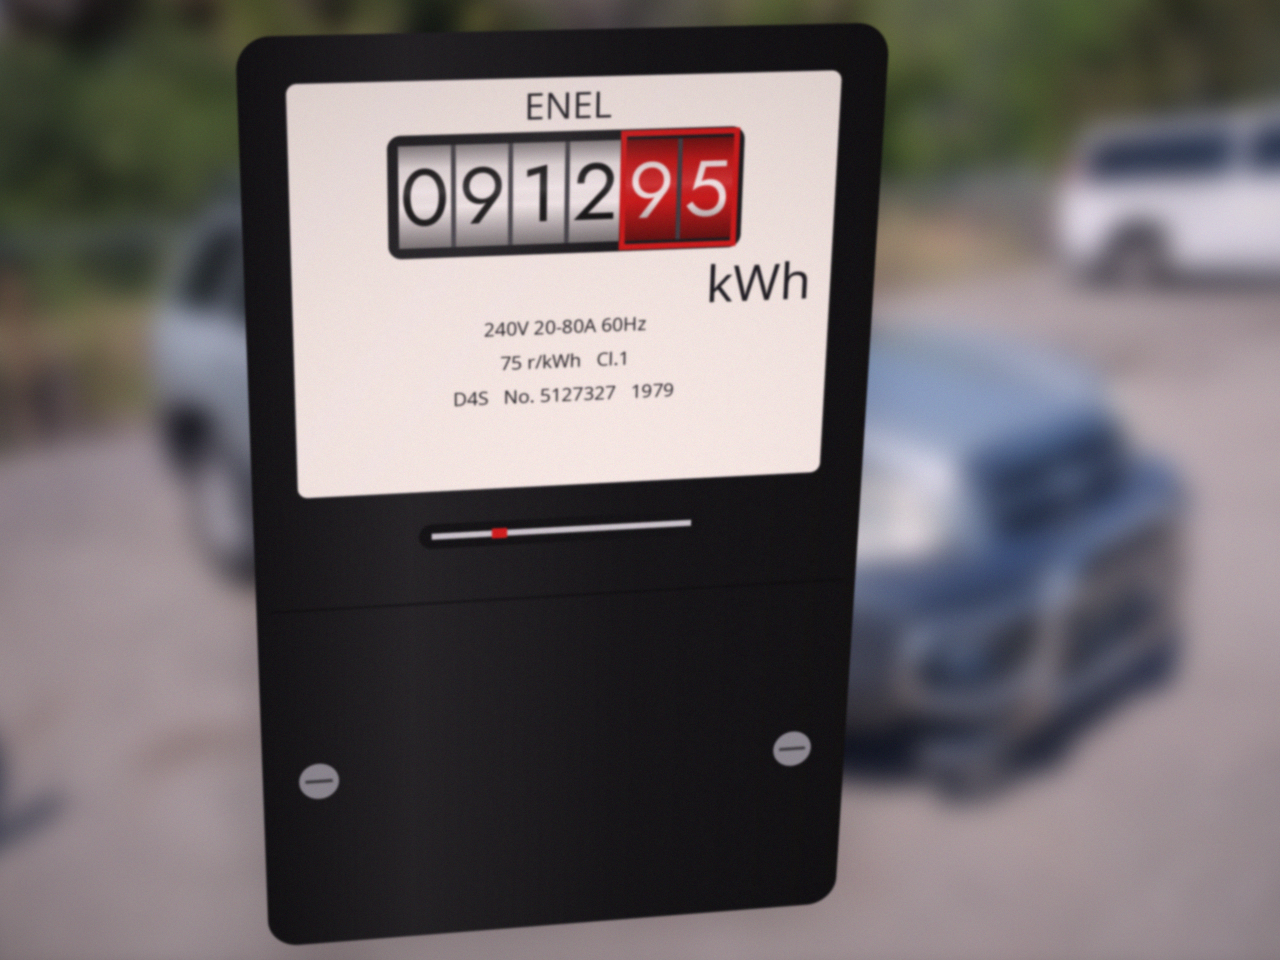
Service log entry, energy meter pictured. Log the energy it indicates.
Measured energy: 912.95 kWh
